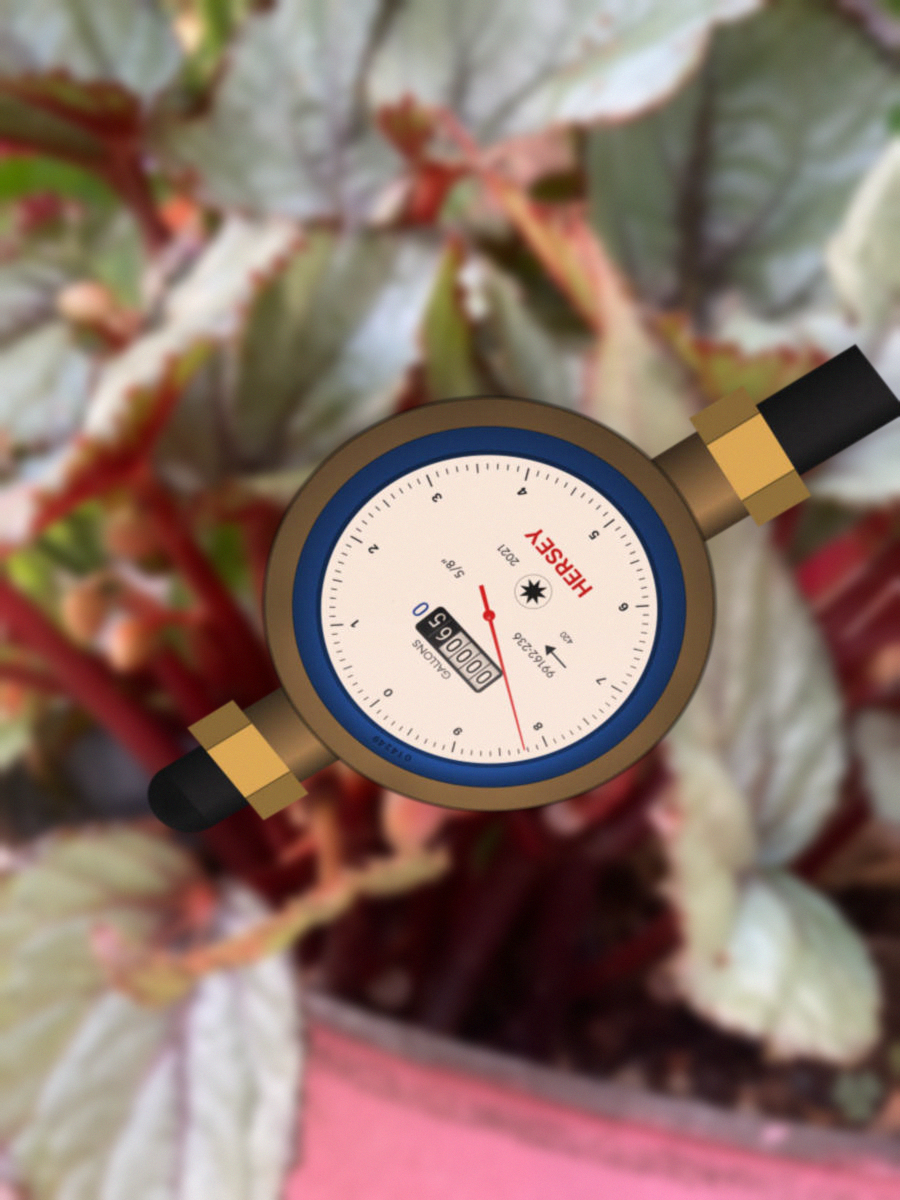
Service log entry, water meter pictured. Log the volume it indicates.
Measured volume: 648.2 gal
